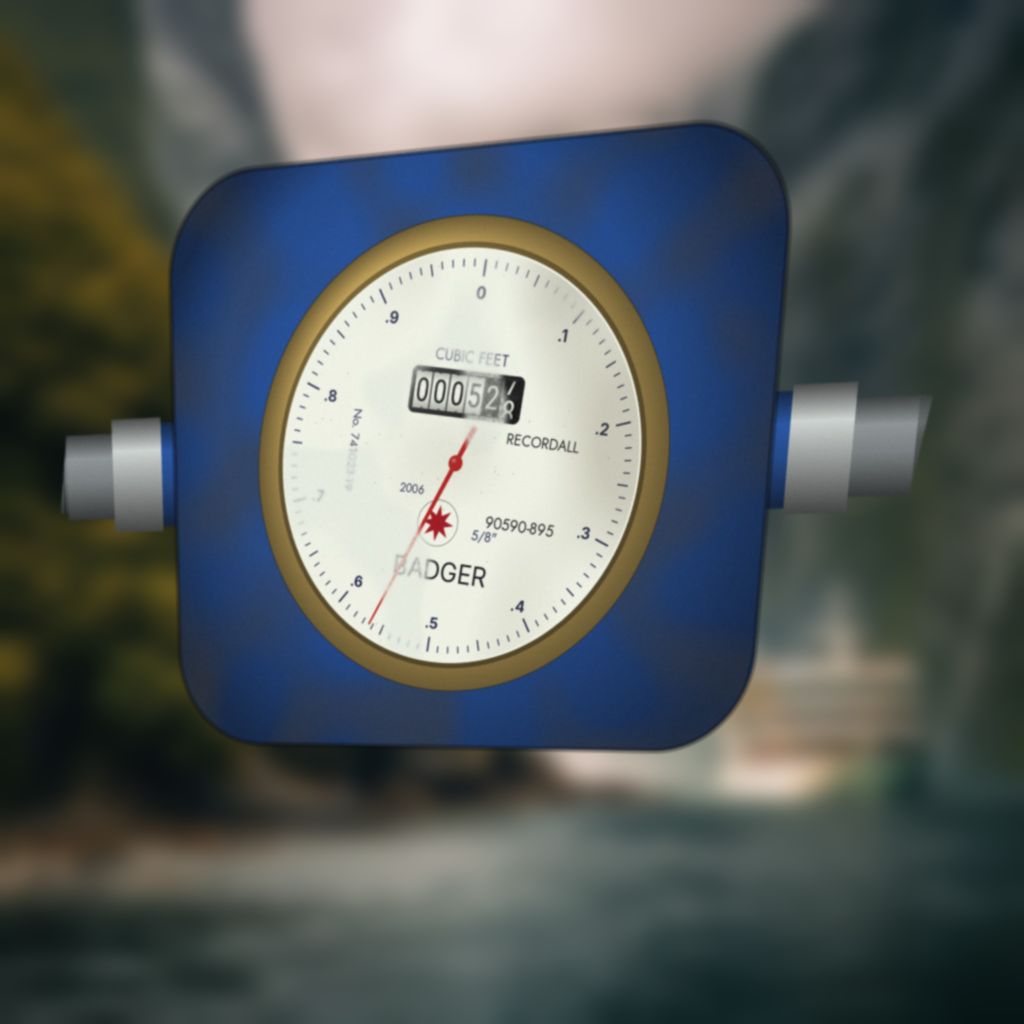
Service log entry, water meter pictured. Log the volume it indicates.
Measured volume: 527.56 ft³
